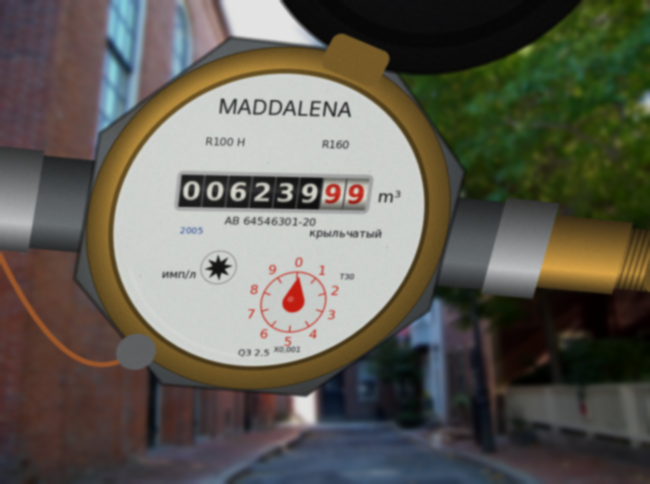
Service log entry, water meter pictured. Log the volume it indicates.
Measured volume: 6239.990 m³
